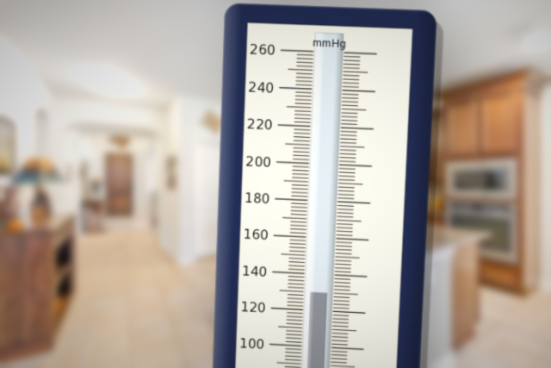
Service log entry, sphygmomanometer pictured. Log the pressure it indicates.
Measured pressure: 130 mmHg
